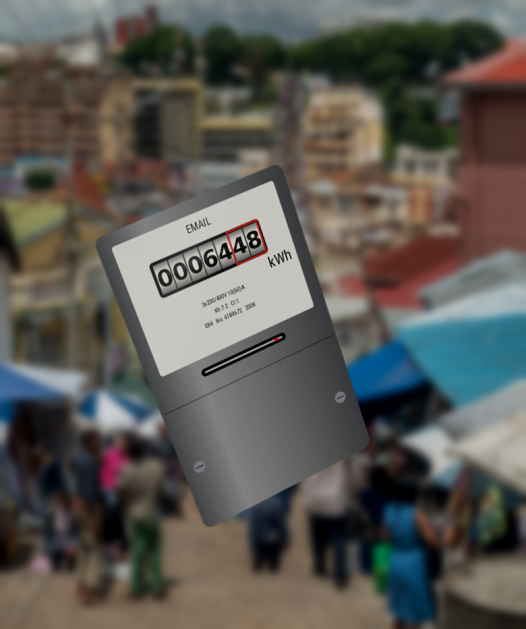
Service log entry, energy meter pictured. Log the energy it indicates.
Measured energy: 64.48 kWh
